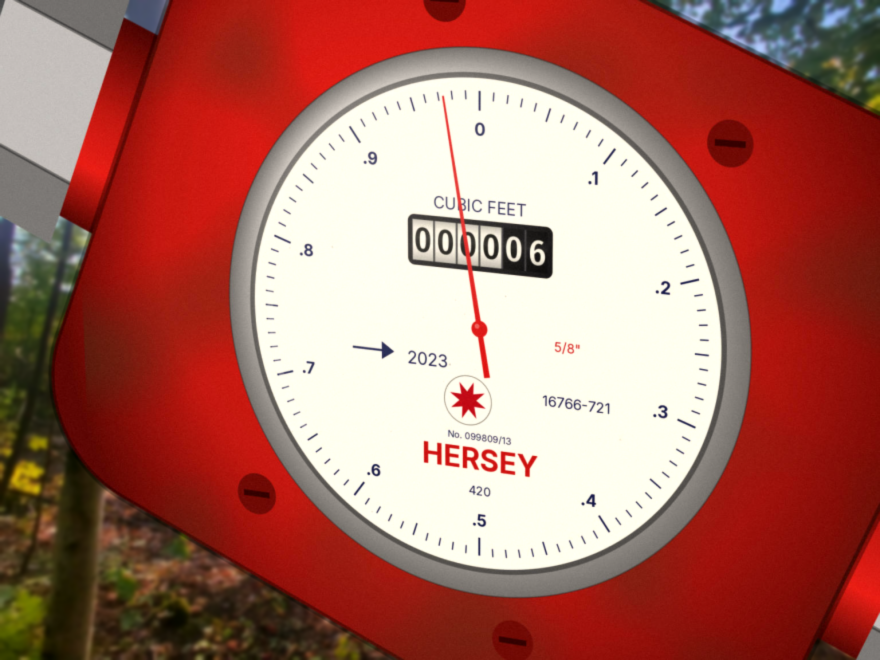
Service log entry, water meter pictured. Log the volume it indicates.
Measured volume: 5.97 ft³
